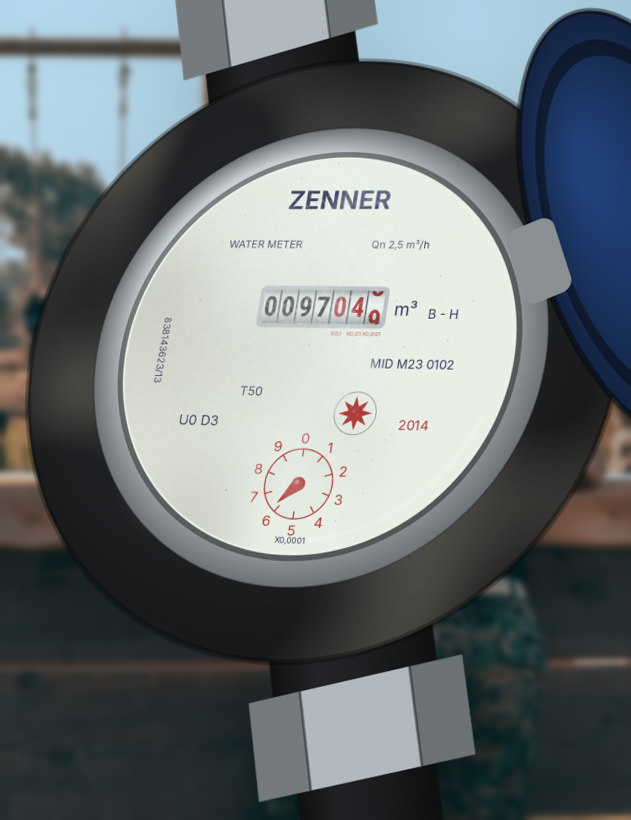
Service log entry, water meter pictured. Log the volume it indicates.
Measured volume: 97.0486 m³
